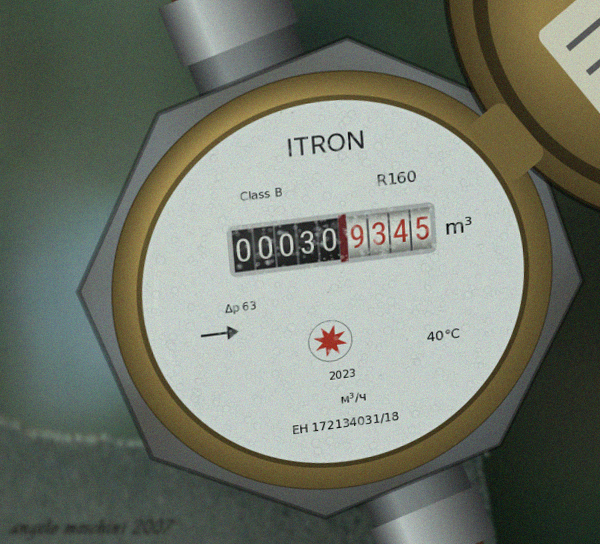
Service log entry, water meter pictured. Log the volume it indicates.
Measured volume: 30.9345 m³
